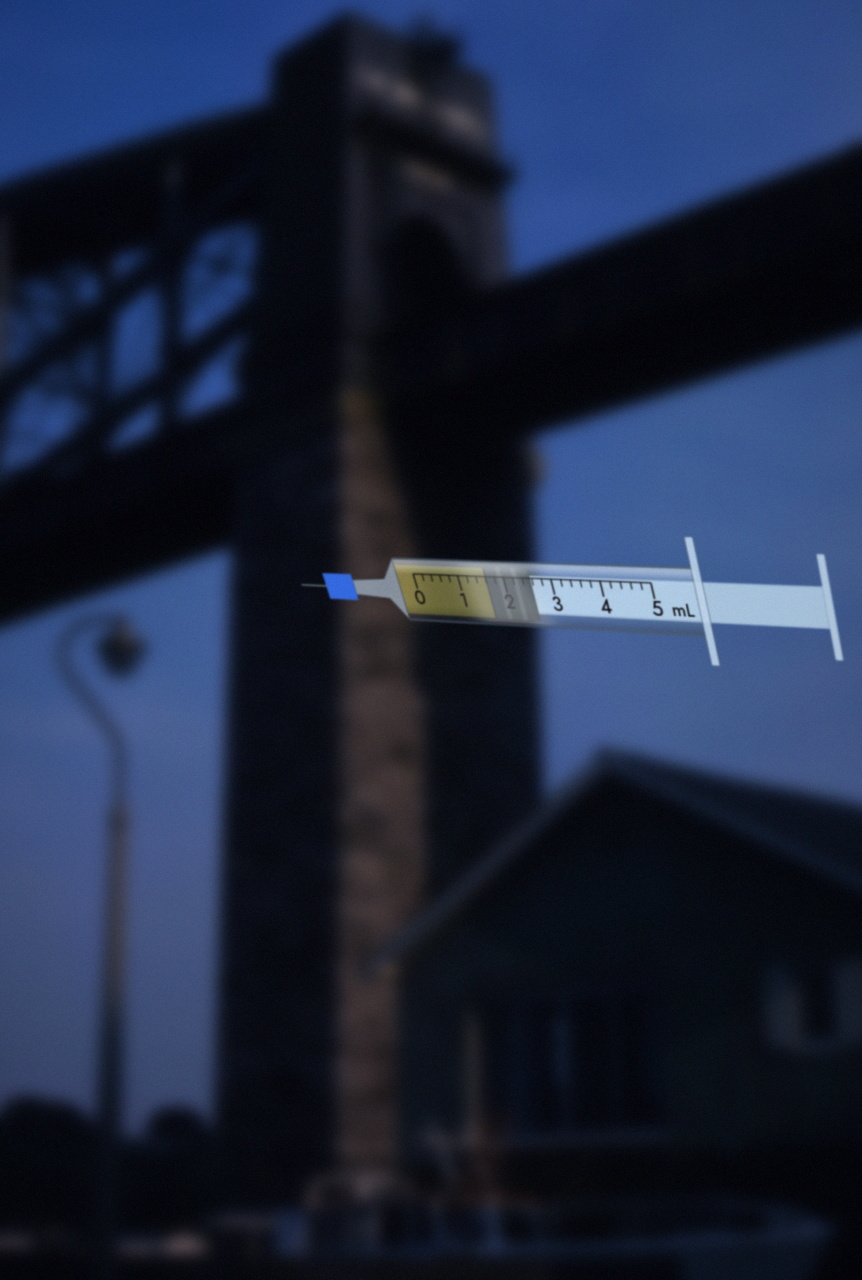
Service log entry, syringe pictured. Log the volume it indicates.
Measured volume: 1.6 mL
